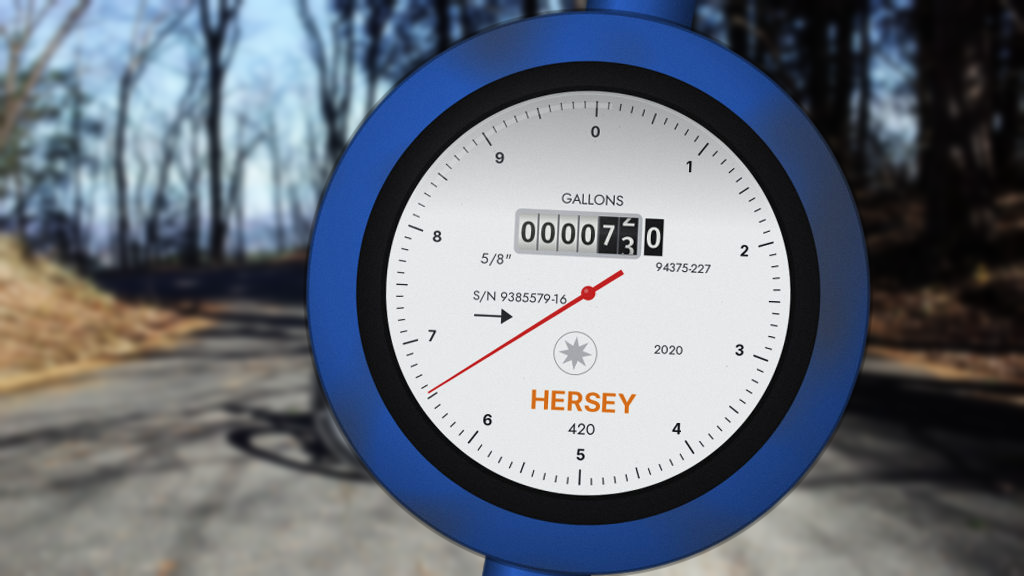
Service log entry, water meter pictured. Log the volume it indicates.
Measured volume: 726.5 gal
